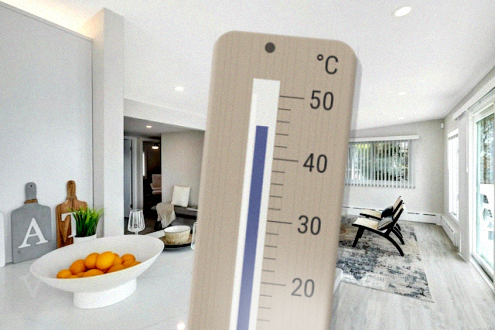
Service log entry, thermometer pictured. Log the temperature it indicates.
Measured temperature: 45 °C
